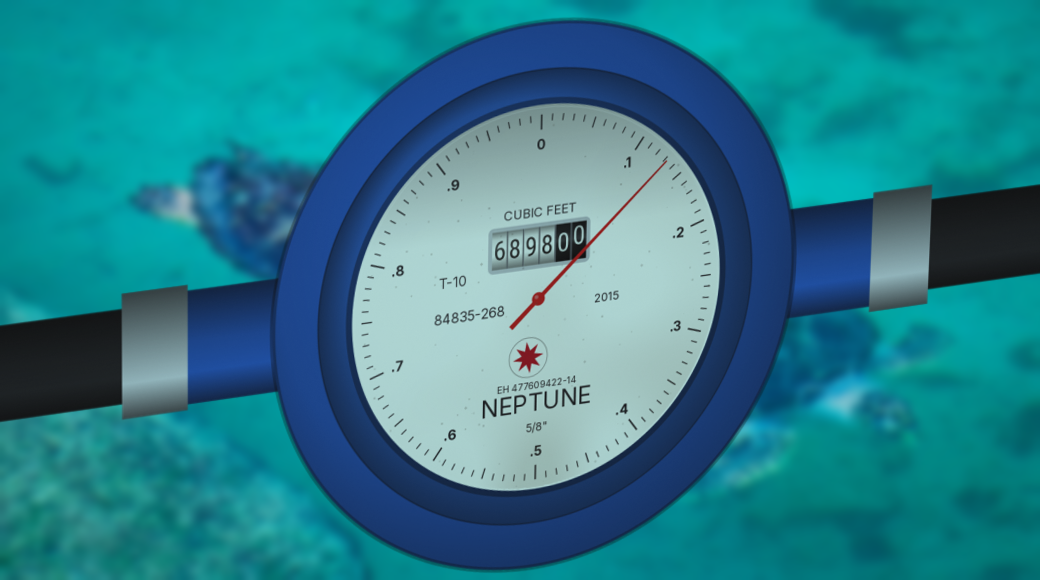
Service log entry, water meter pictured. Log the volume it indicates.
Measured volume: 689800.13 ft³
